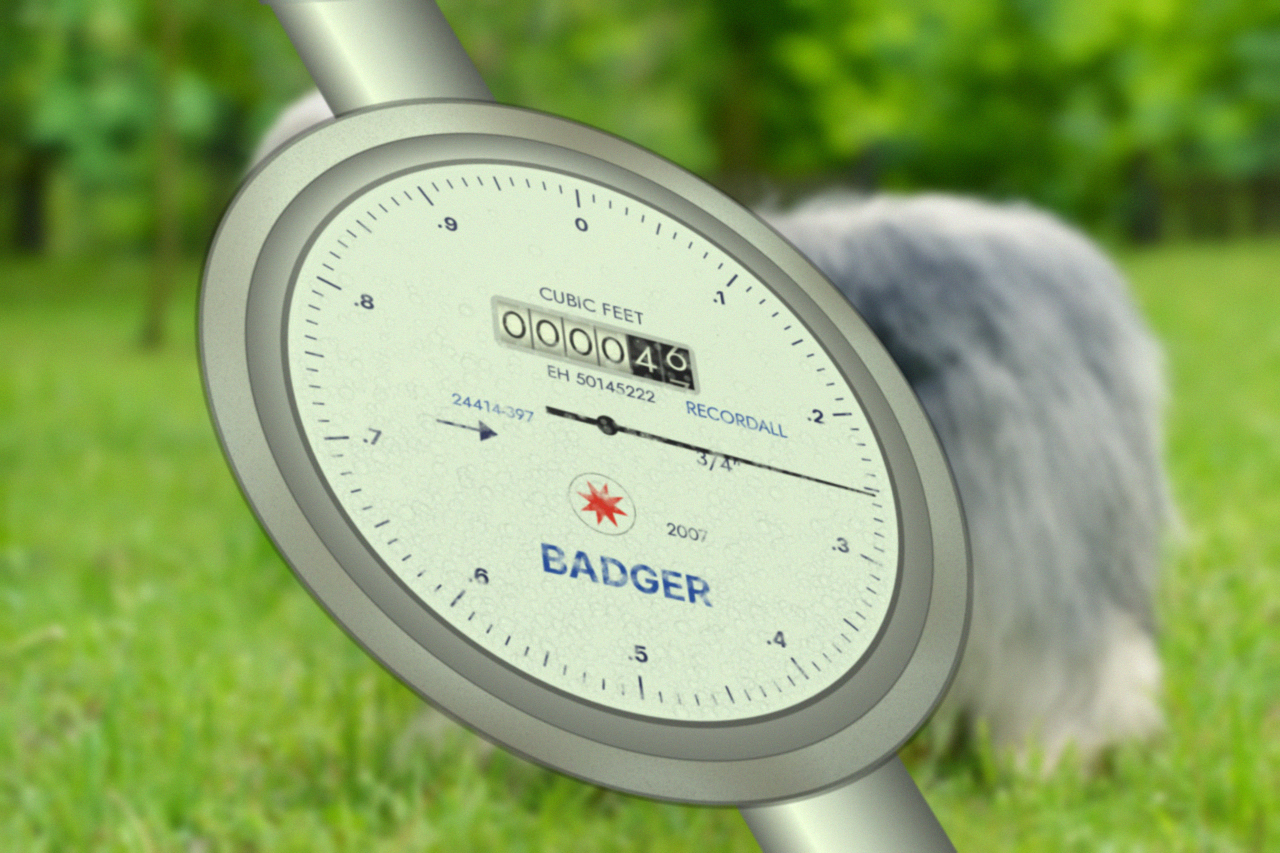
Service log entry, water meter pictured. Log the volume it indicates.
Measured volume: 46.25 ft³
